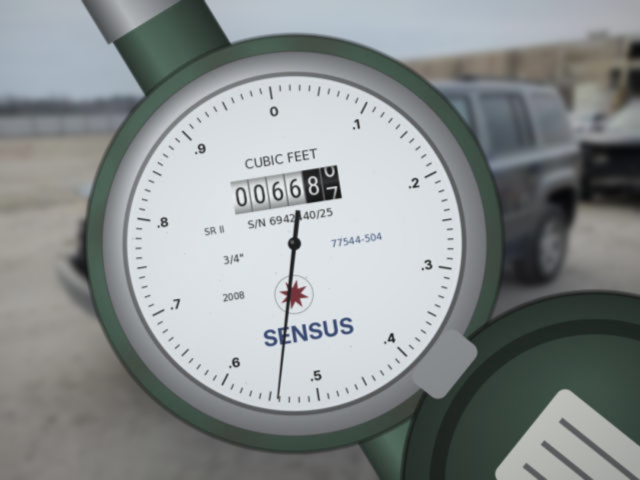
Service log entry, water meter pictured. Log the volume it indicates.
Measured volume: 6686.54 ft³
